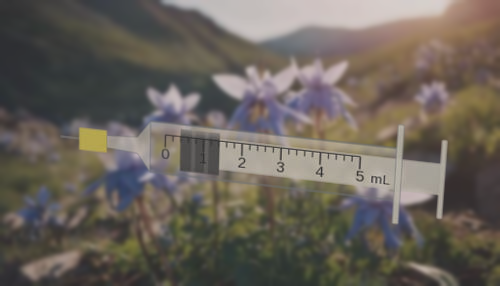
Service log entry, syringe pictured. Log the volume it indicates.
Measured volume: 0.4 mL
